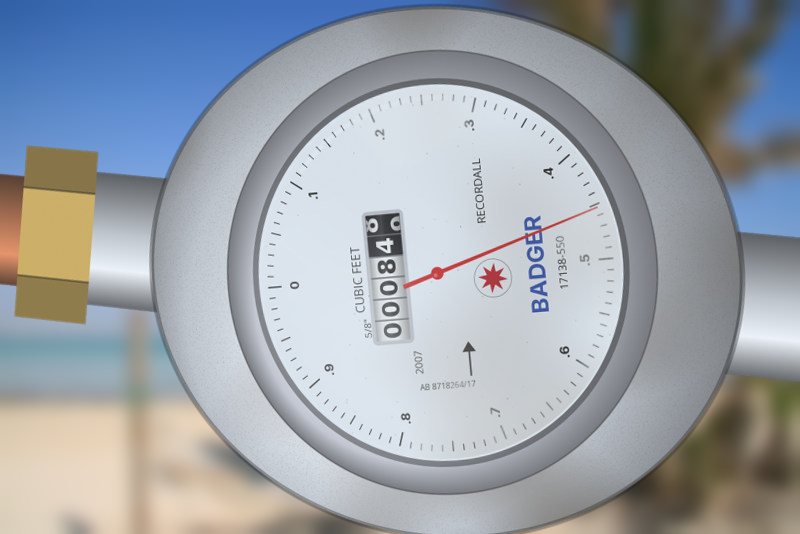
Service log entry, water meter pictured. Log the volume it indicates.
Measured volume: 848.45 ft³
